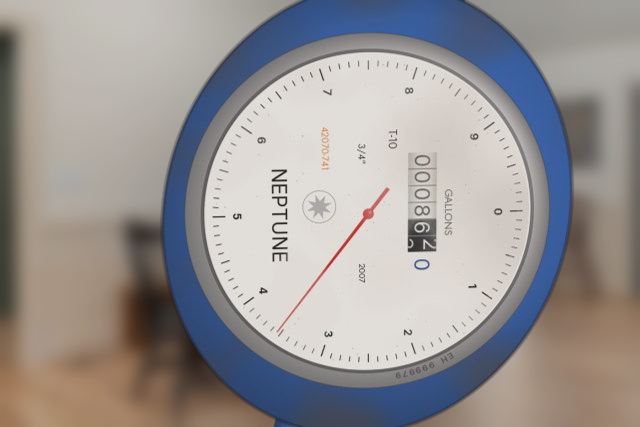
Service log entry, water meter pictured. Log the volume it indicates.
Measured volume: 8623.5 gal
